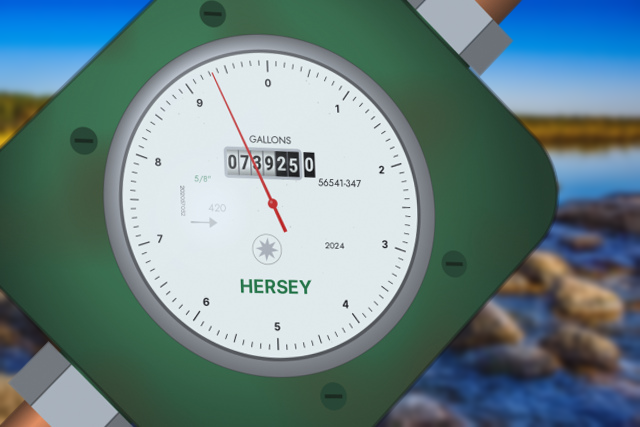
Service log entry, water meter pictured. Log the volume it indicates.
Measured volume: 739249.3 gal
